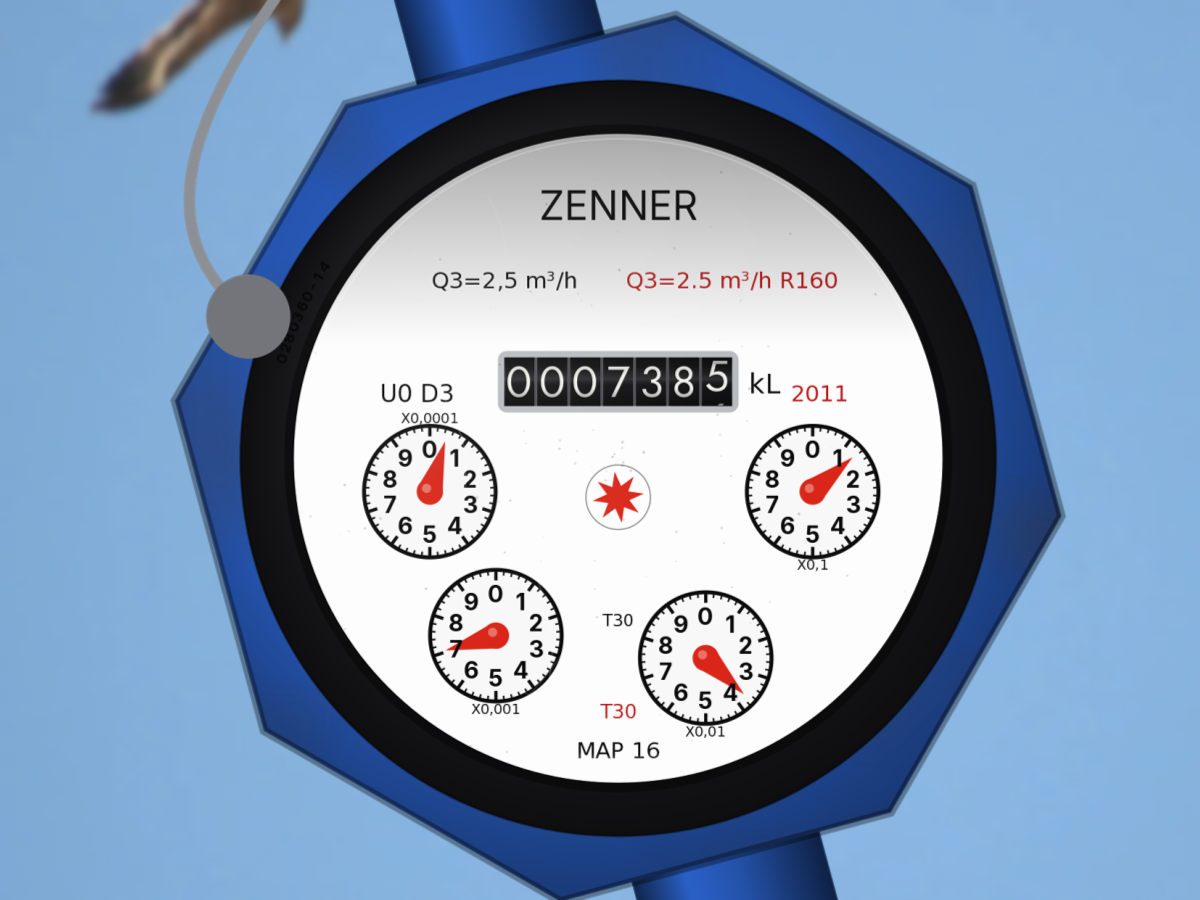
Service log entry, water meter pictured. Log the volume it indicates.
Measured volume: 7385.1370 kL
